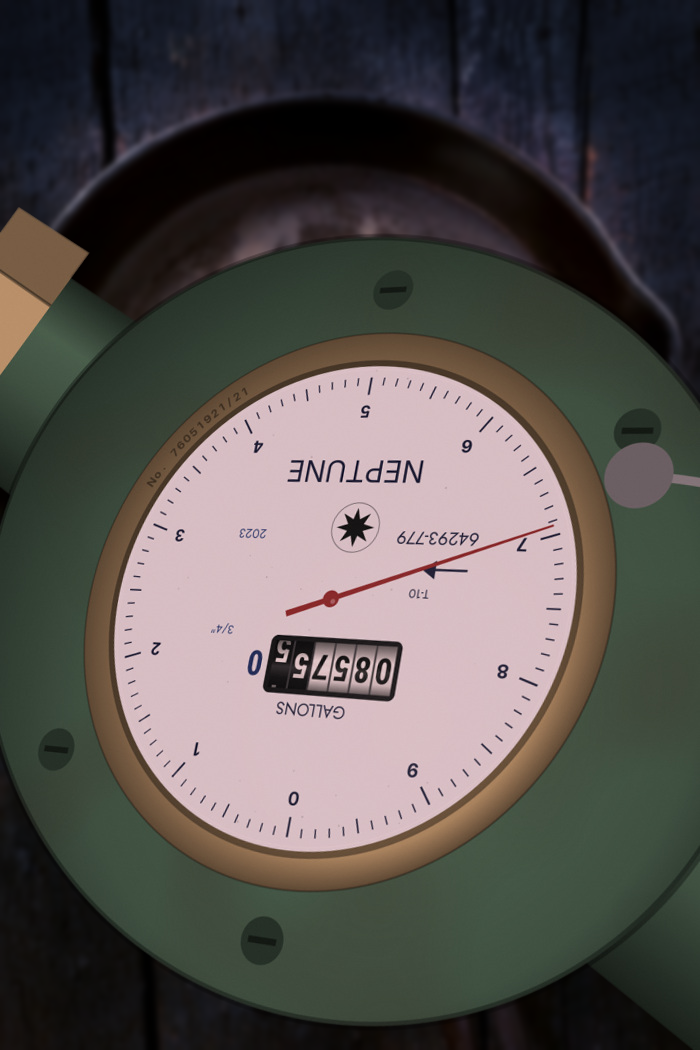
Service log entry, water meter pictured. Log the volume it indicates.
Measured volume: 857546.9 gal
